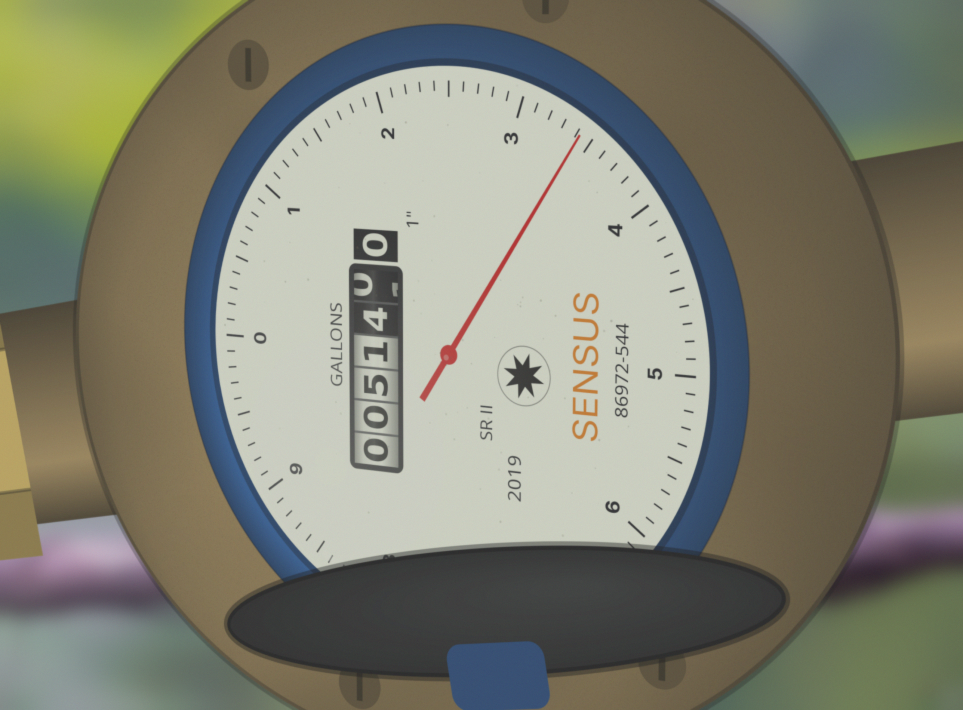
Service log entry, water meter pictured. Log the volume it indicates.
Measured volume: 51403.4 gal
